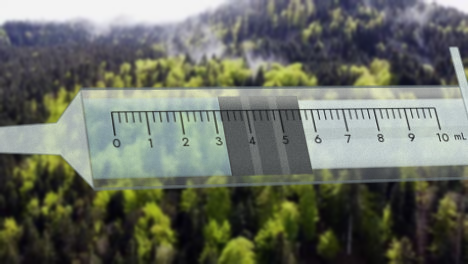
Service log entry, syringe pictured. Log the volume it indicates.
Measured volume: 3.2 mL
